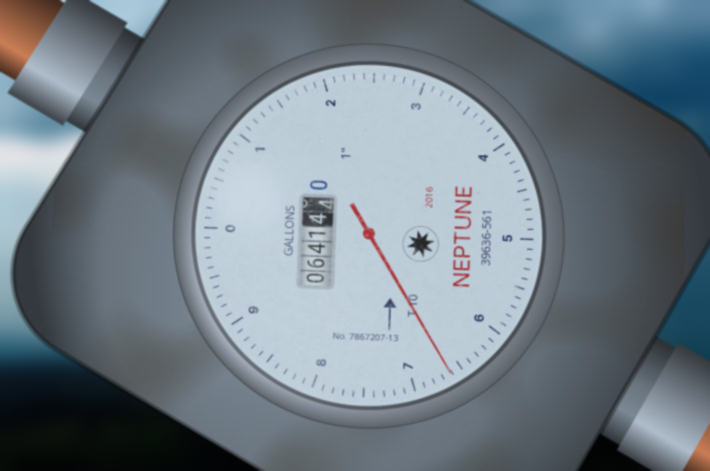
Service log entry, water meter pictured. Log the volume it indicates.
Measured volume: 641436.6 gal
